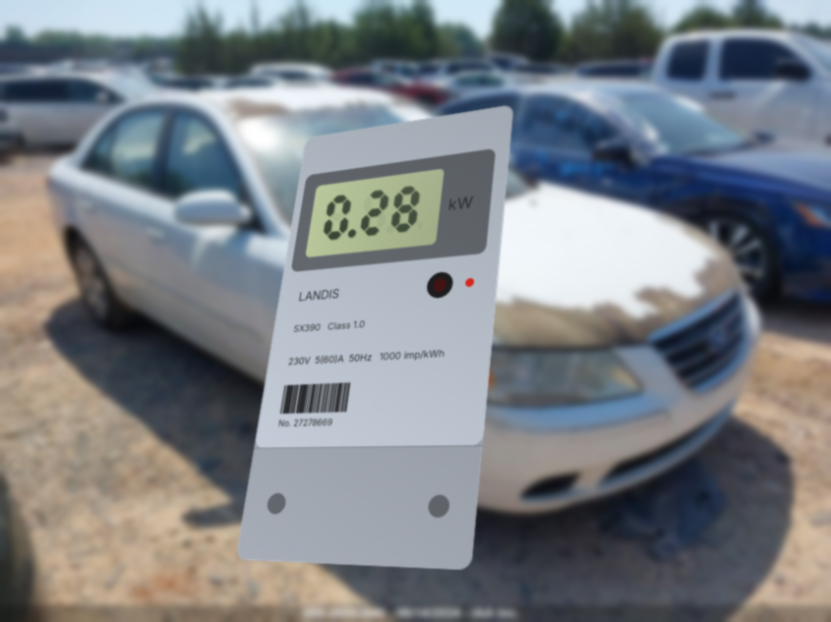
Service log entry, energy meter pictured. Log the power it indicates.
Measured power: 0.28 kW
